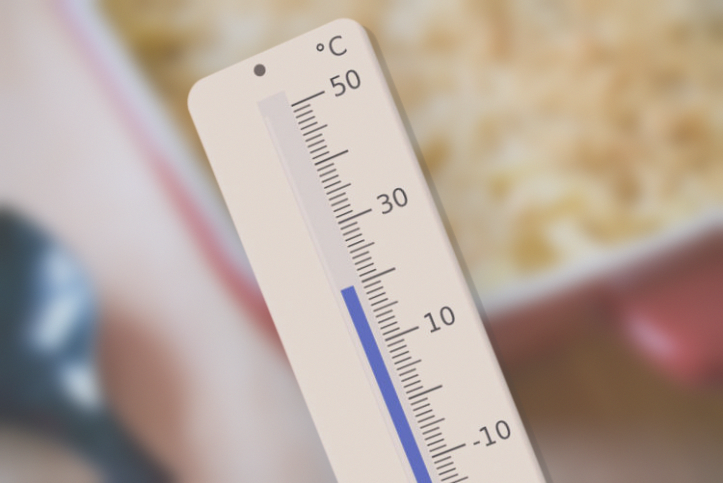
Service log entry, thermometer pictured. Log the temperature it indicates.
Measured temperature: 20 °C
